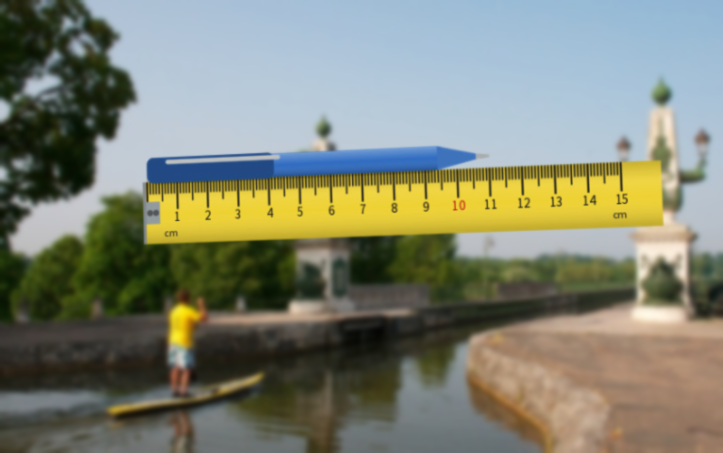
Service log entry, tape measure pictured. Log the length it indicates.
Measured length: 11 cm
